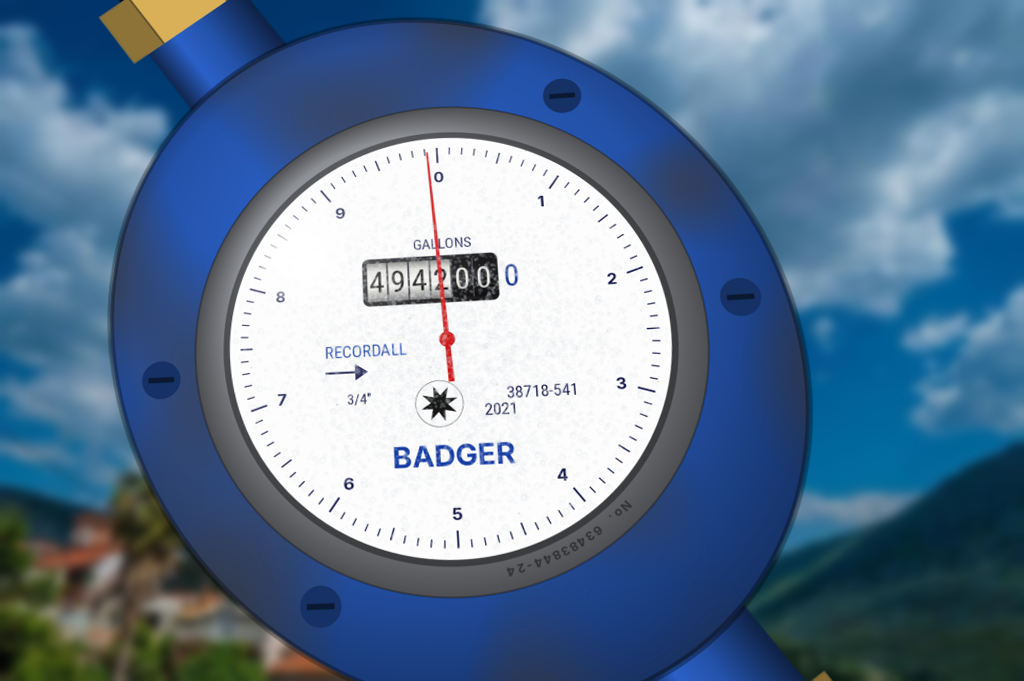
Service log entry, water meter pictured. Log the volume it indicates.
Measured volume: 4941999.9 gal
